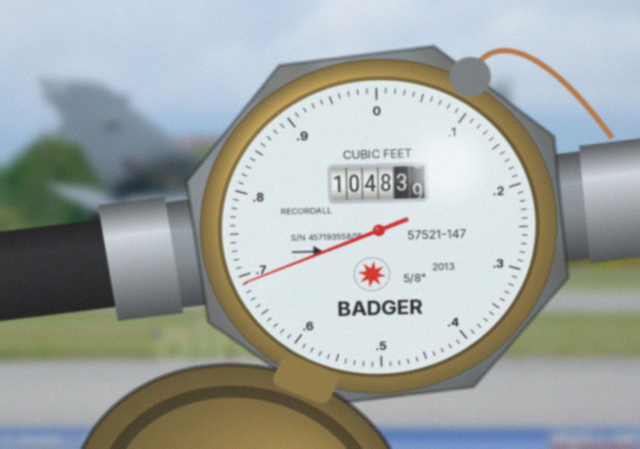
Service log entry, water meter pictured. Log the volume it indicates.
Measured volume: 104838.69 ft³
